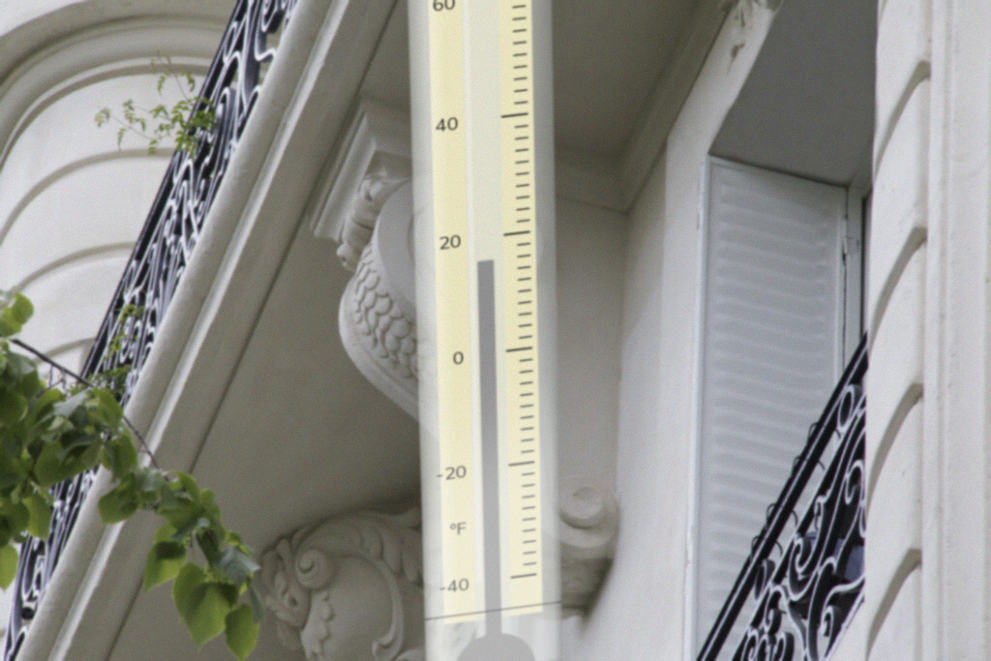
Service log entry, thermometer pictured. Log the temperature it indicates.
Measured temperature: 16 °F
